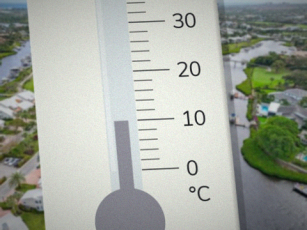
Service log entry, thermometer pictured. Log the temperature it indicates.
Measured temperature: 10 °C
